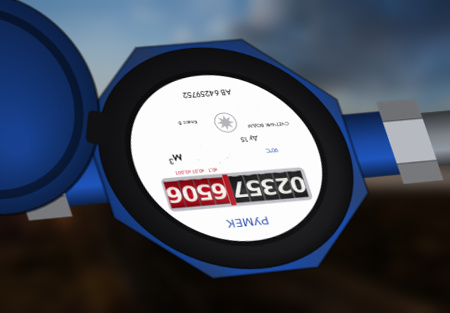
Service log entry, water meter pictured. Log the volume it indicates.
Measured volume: 2357.6506 m³
